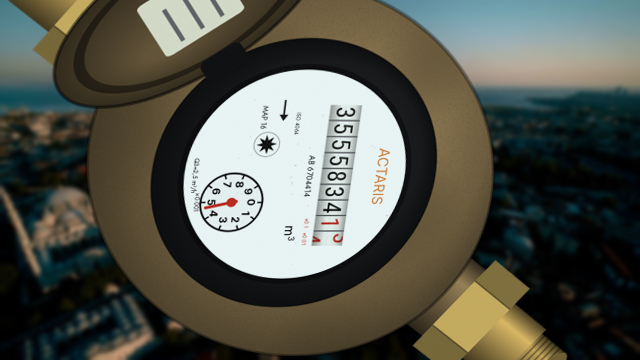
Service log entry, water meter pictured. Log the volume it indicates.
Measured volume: 3555834.134 m³
